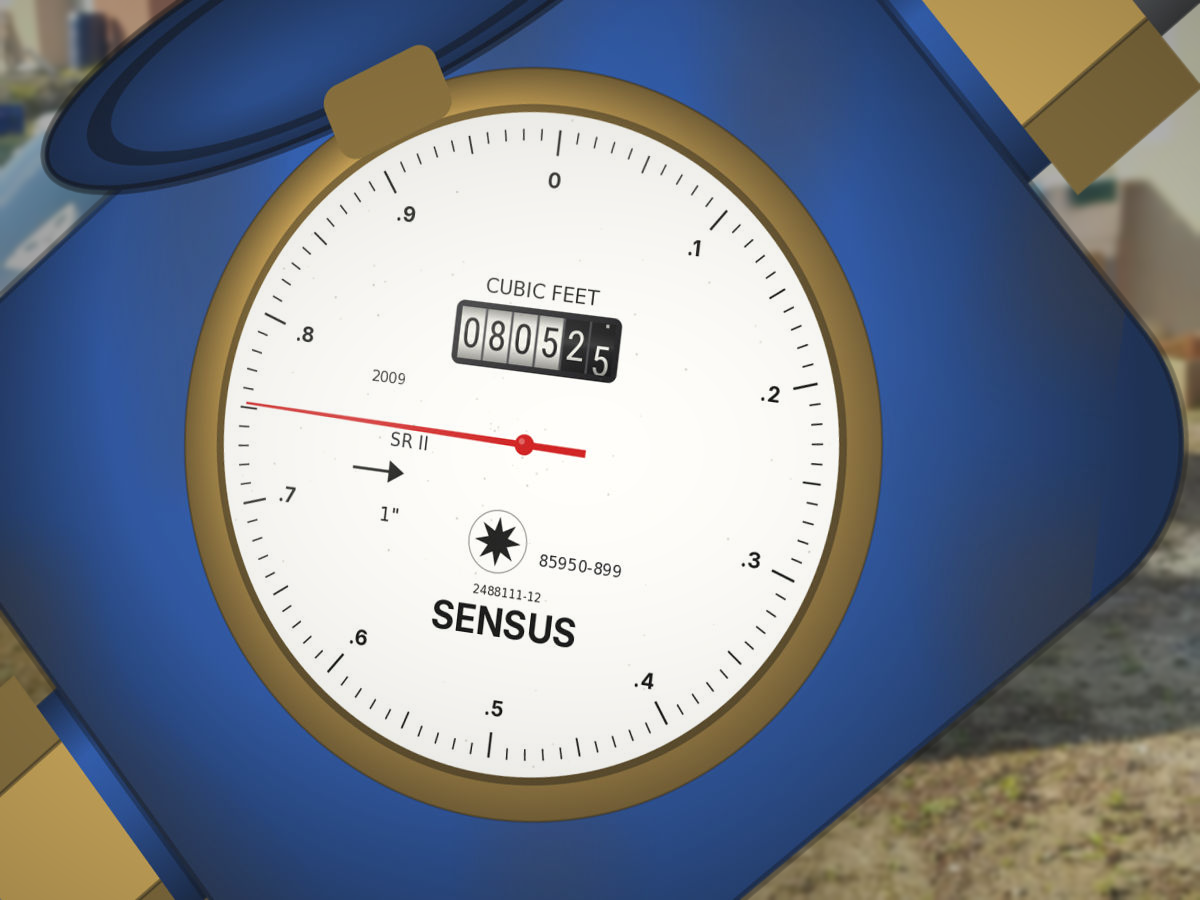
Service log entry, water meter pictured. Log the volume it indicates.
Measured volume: 80524.75 ft³
